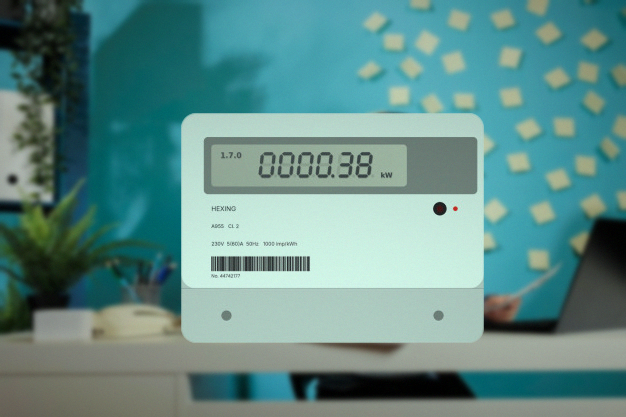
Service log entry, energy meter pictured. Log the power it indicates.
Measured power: 0.38 kW
